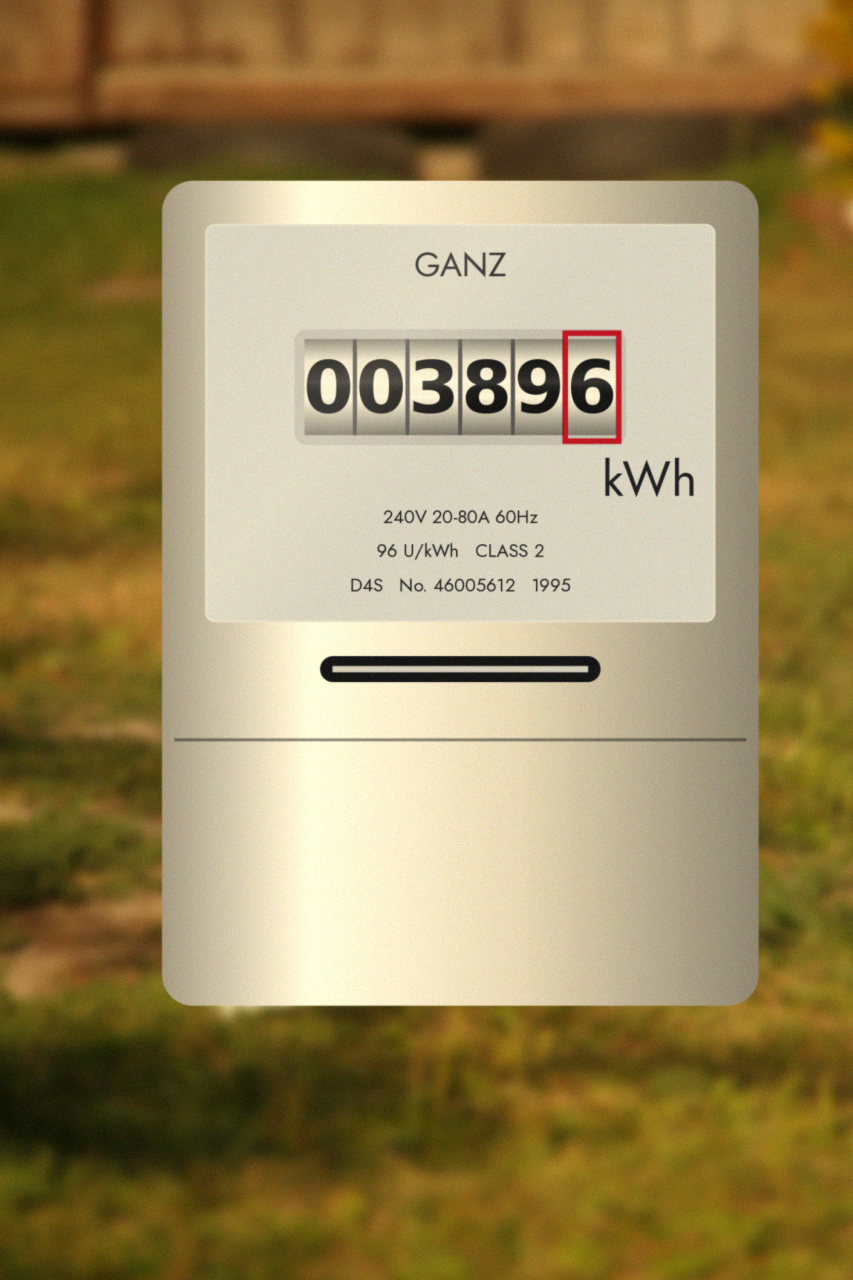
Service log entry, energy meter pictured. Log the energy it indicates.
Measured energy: 389.6 kWh
